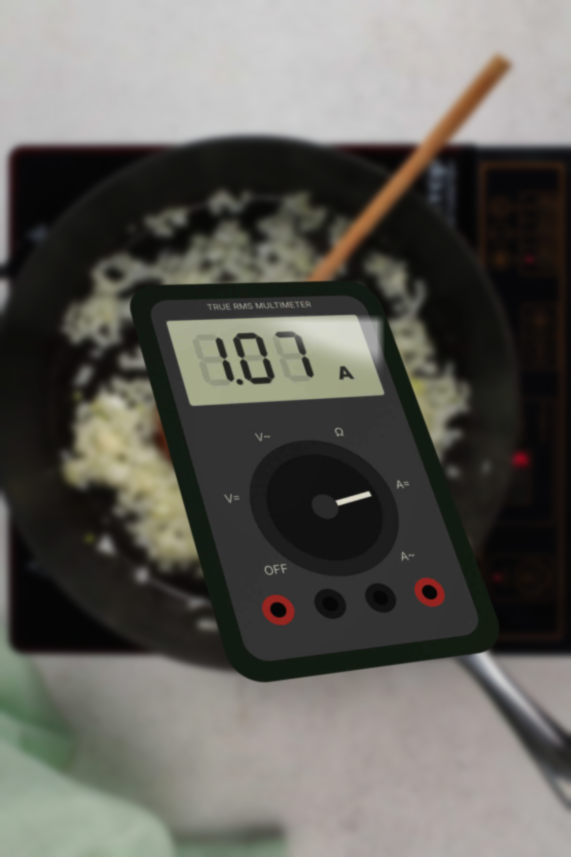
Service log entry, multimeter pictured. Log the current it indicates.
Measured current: 1.07 A
